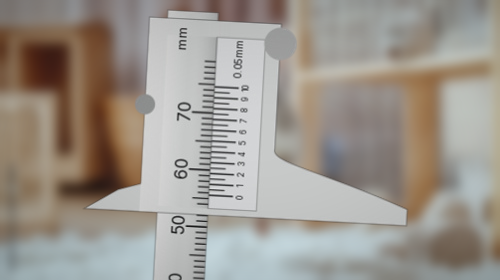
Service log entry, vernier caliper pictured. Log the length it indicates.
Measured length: 55.6 mm
